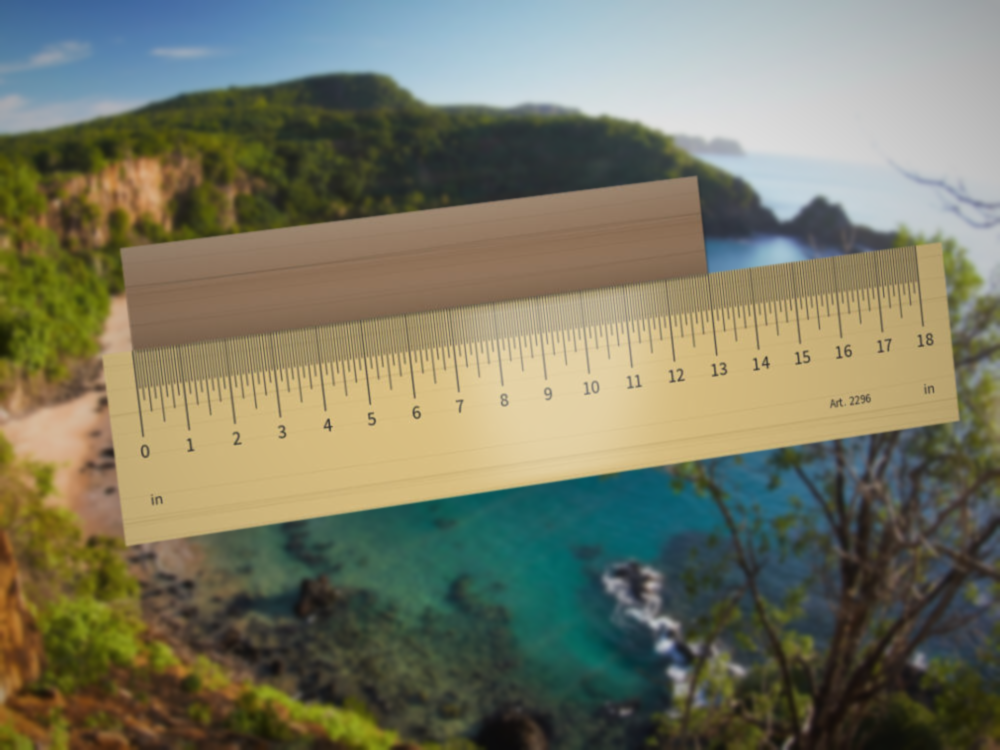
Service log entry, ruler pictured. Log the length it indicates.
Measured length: 13 in
